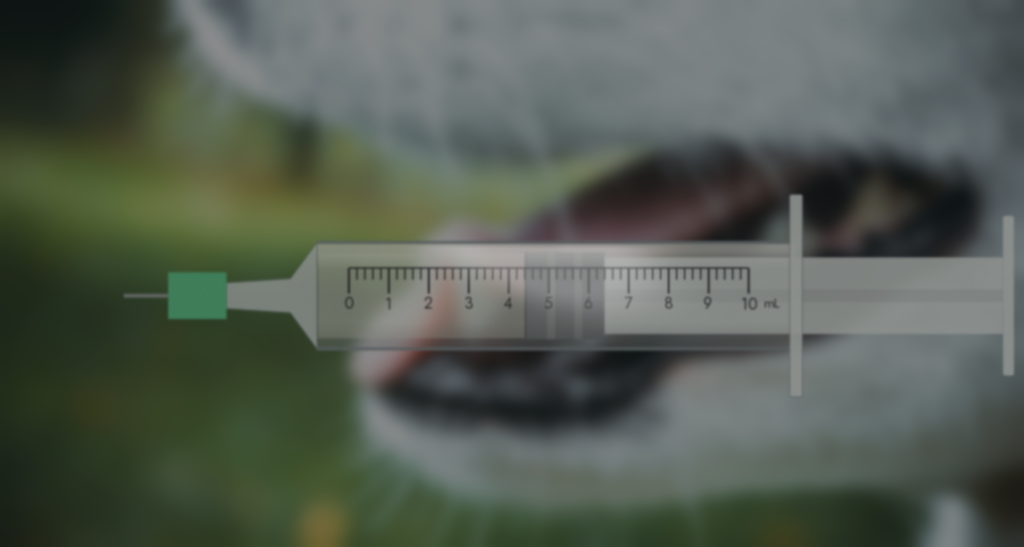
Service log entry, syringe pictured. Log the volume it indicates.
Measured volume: 4.4 mL
